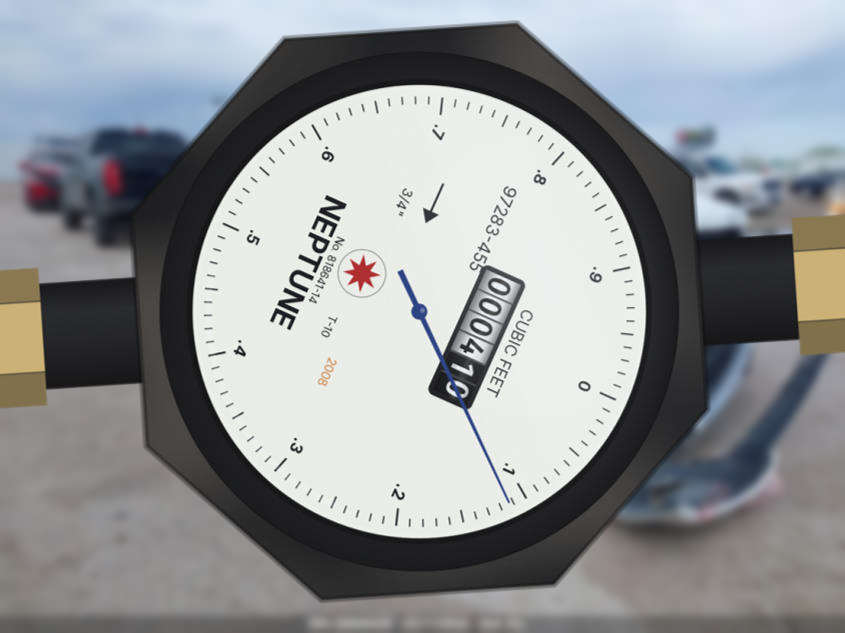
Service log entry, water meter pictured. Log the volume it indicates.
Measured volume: 410.11 ft³
